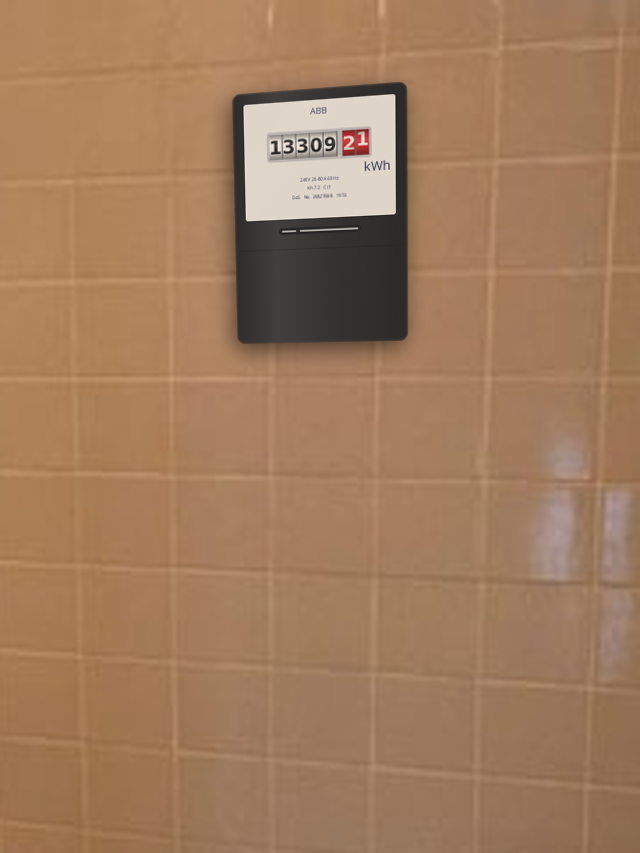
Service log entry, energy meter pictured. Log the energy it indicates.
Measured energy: 13309.21 kWh
